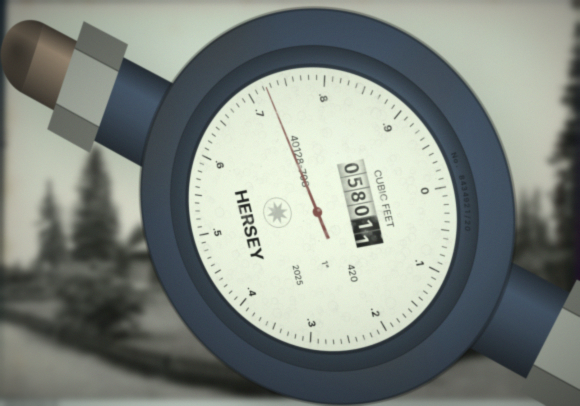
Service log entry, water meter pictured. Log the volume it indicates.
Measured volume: 58010.72 ft³
